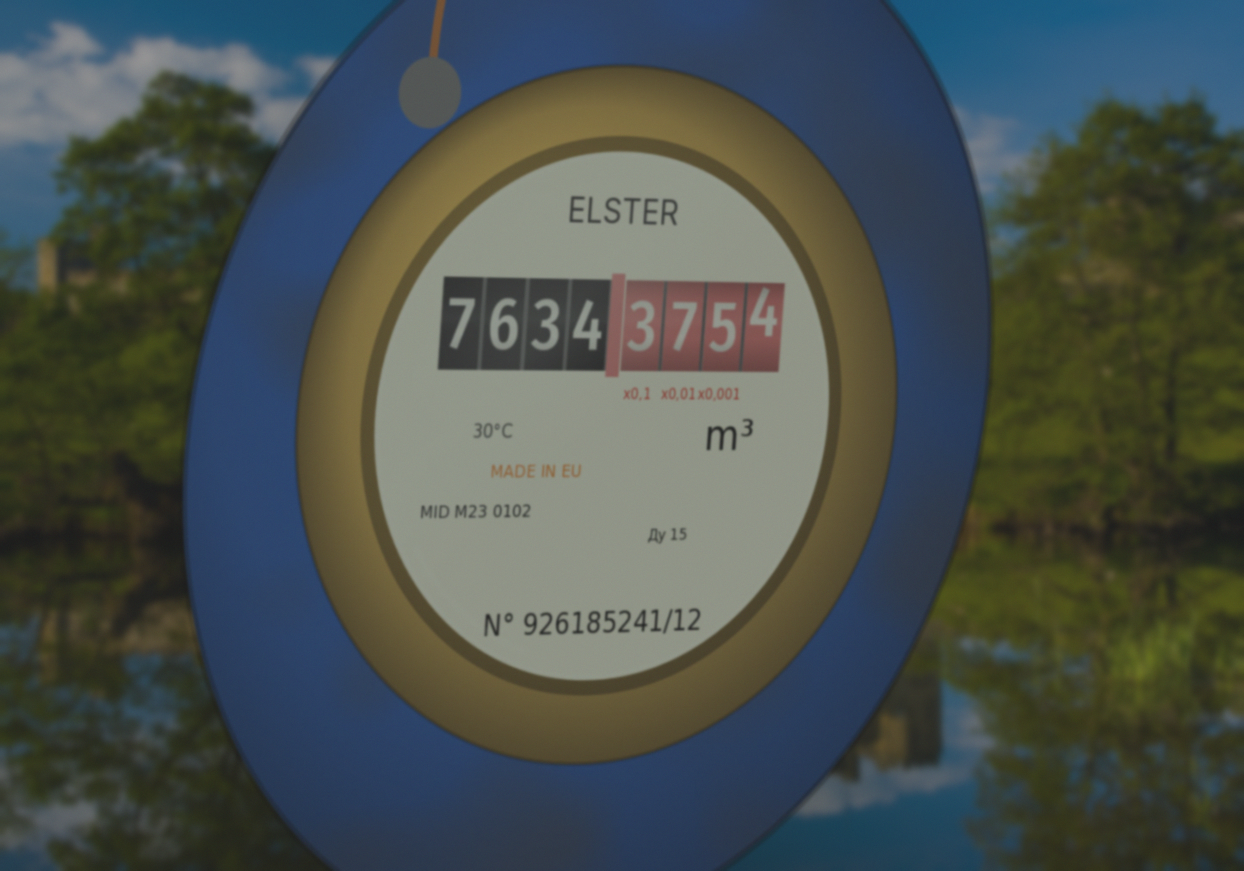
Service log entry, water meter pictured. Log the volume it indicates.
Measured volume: 7634.3754 m³
